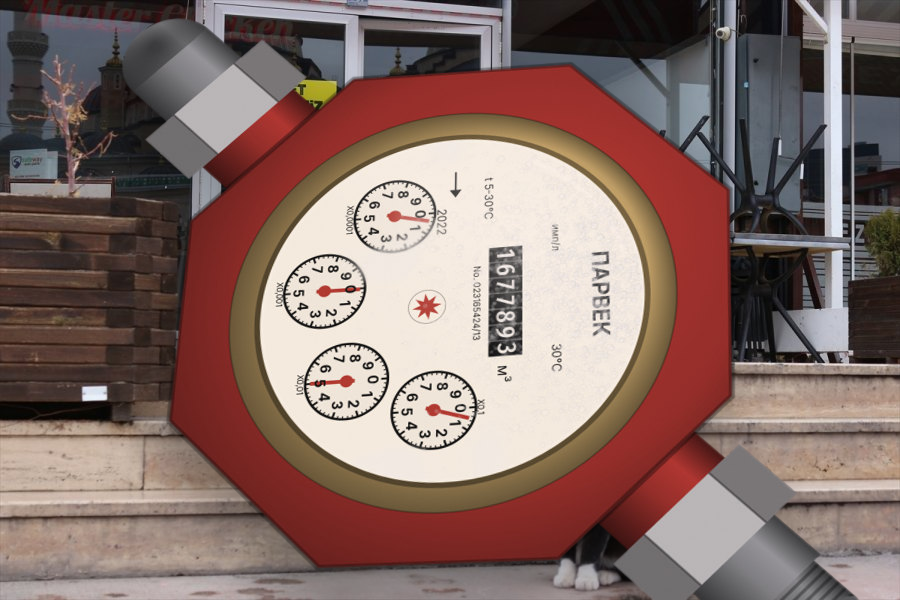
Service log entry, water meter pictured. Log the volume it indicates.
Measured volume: 1677893.0500 m³
